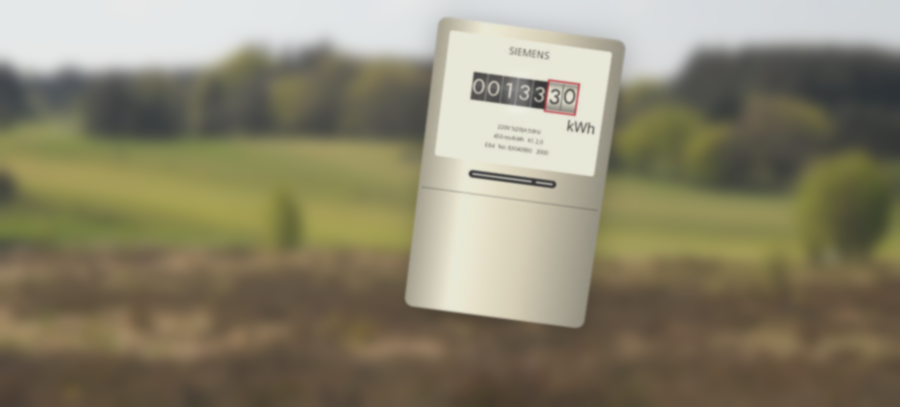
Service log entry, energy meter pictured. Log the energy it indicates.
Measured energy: 133.30 kWh
